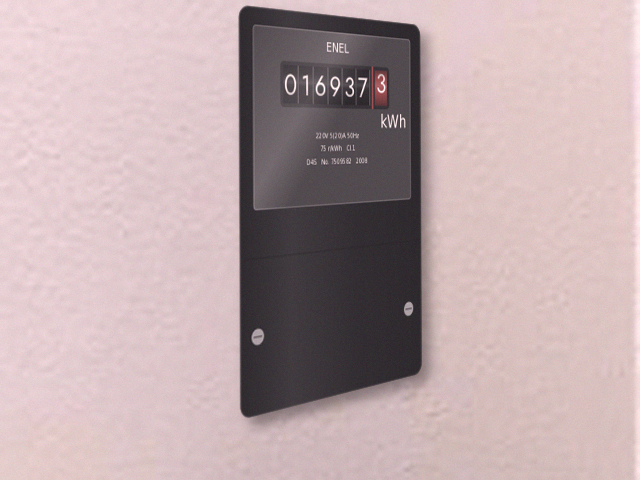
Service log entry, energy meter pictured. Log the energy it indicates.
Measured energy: 16937.3 kWh
